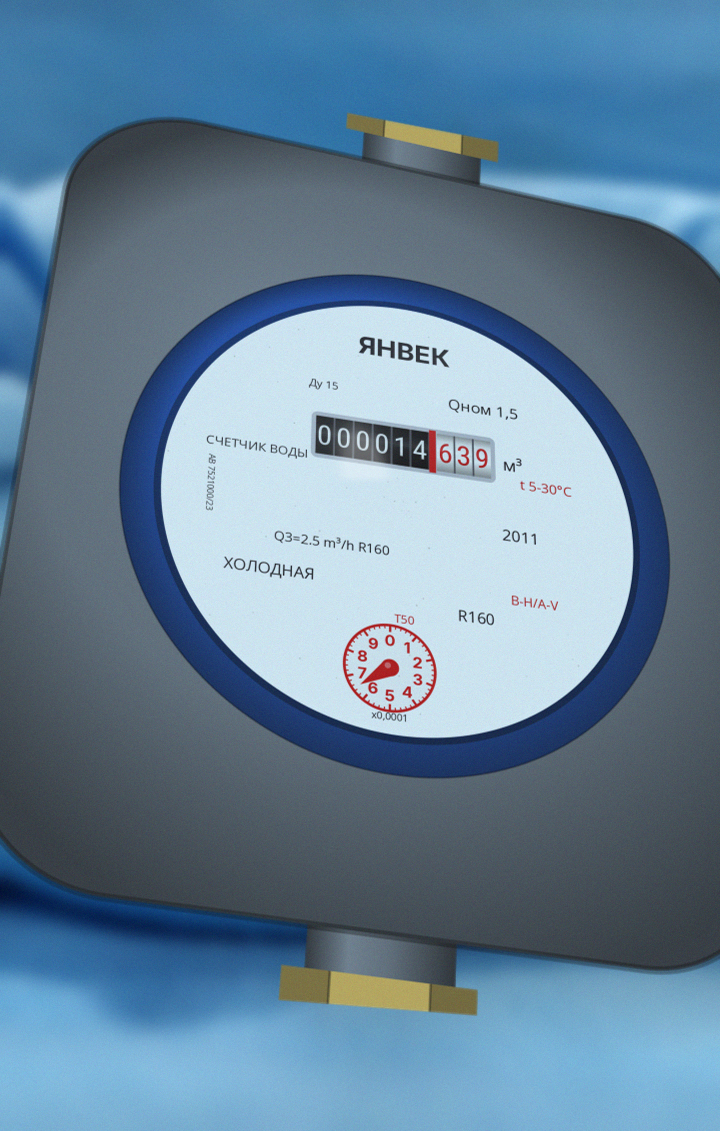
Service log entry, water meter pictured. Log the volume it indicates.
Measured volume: 14.6396 m³
